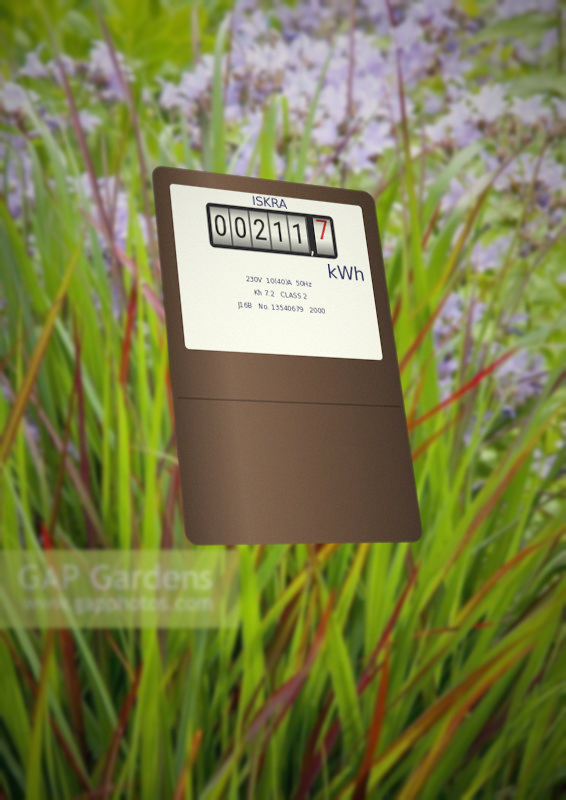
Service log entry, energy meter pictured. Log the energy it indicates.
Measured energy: 211.7 kWh
